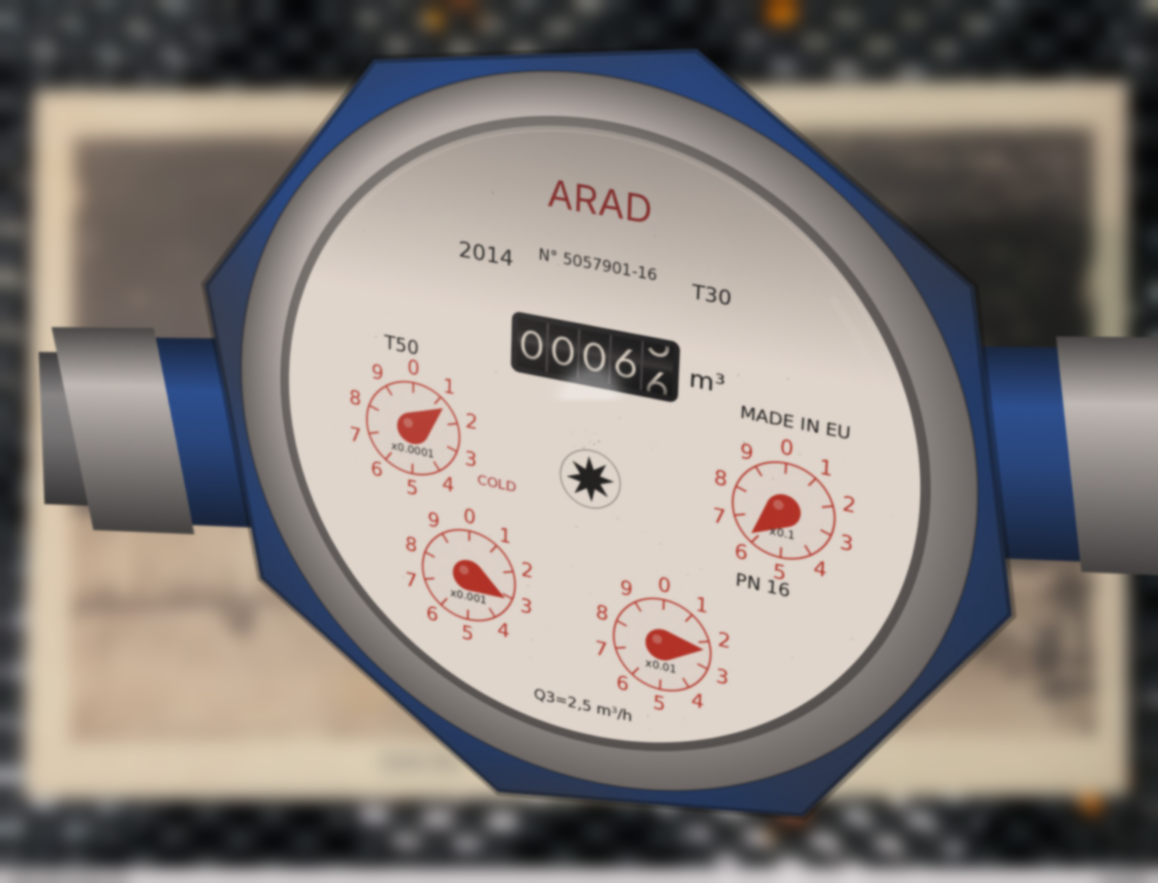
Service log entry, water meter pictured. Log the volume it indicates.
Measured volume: 65.6231 m³
